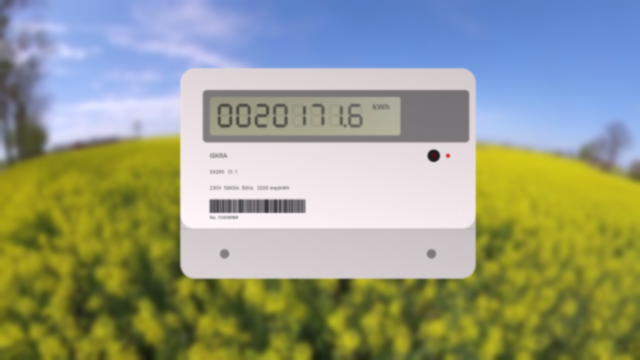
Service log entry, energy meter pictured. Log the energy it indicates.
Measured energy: 20171.6 kWh
